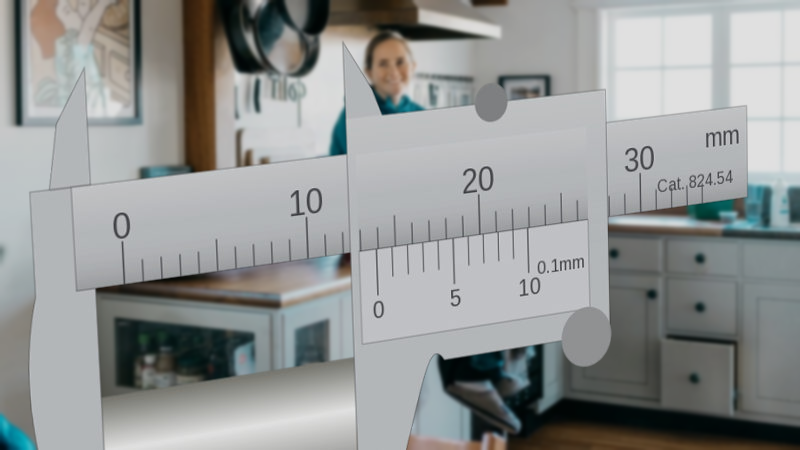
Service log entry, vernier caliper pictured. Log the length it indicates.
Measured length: 13.9 mm
